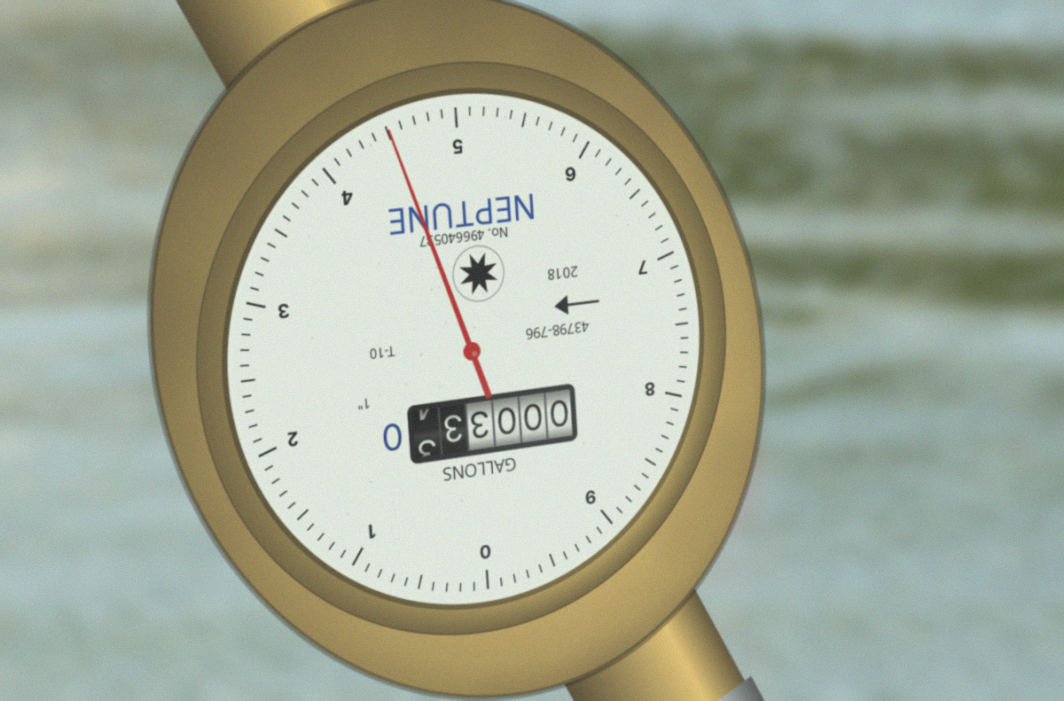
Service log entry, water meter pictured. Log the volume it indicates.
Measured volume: 3334.5 gal
